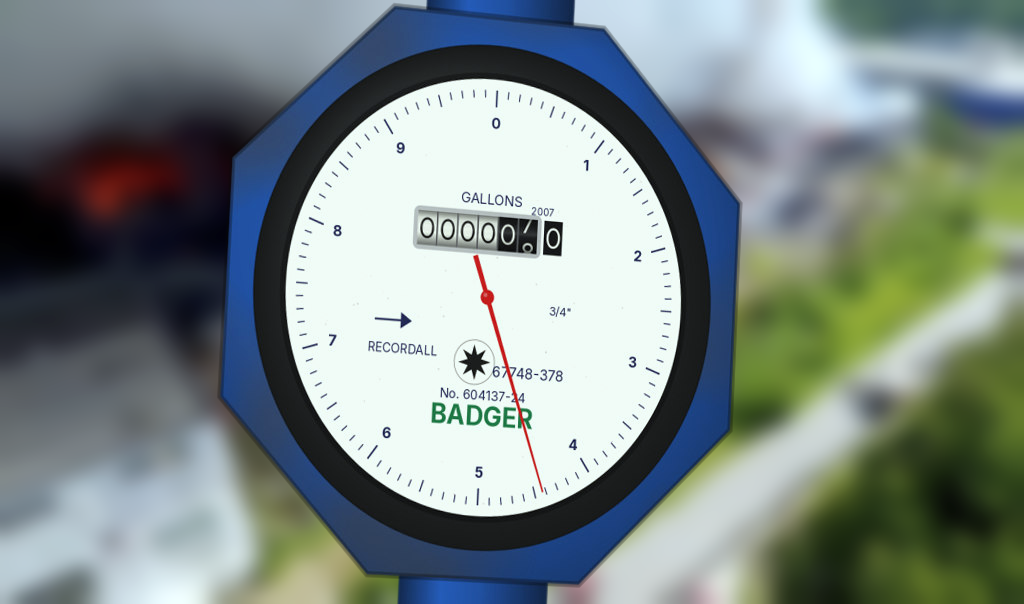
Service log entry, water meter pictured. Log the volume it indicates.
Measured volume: 74.4 gal
